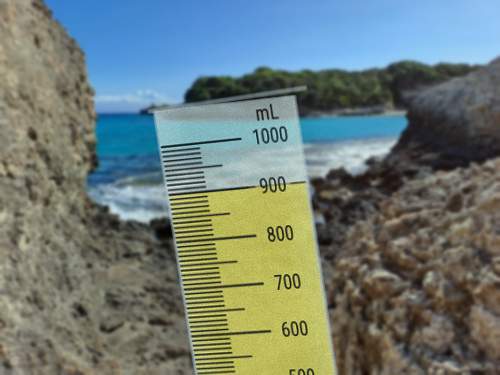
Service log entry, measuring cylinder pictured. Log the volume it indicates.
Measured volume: 900 mL
